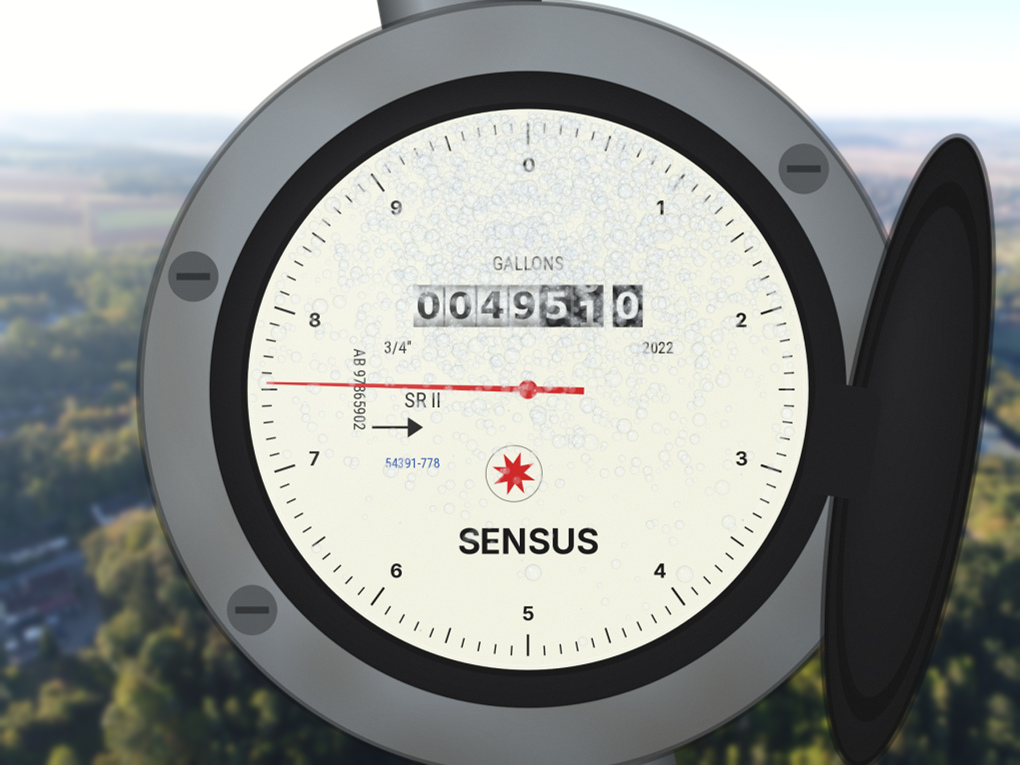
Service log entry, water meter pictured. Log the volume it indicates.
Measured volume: 49507.5 gal
